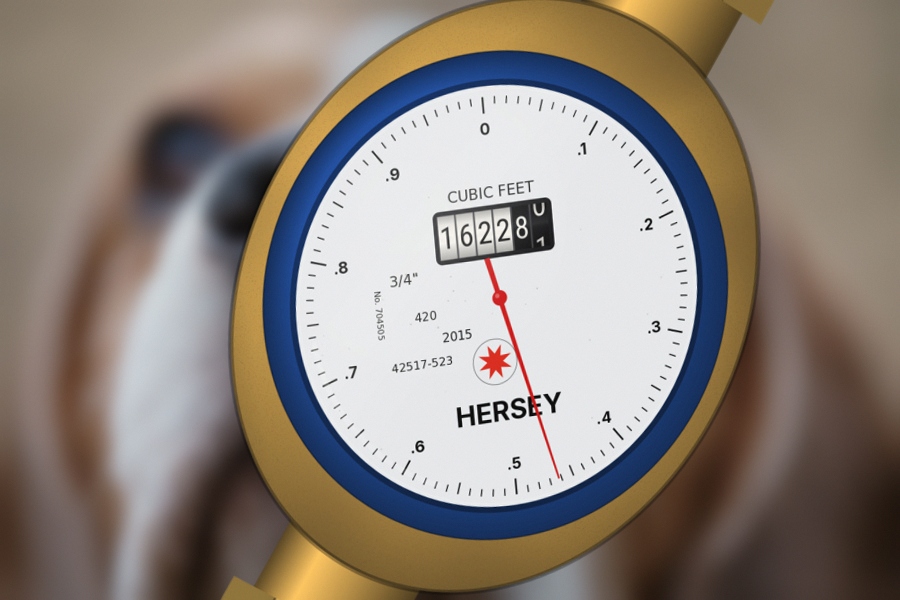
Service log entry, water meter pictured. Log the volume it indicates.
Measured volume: 162280.46 ft³
